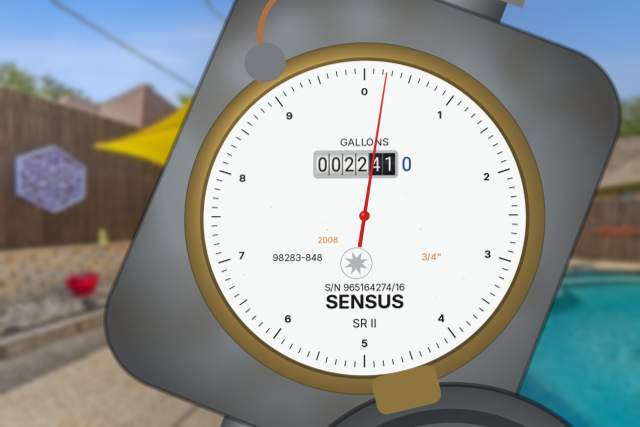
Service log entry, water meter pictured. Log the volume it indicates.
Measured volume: 22410.2 gal
